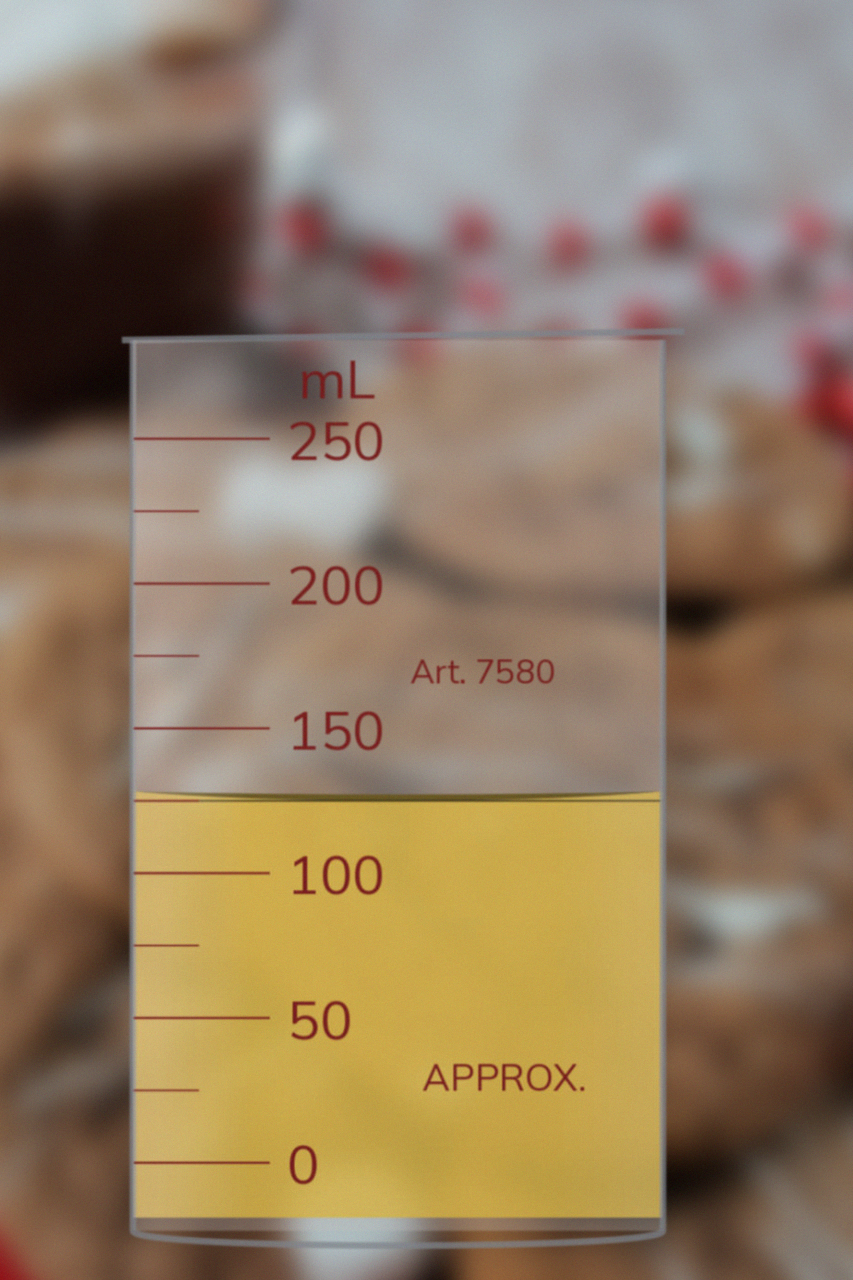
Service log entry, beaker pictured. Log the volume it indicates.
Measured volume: 125 mL
